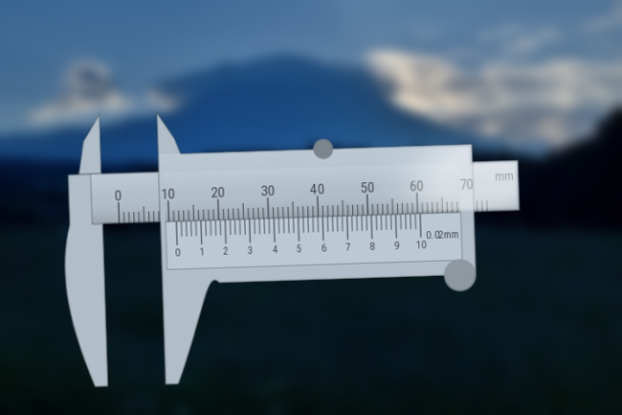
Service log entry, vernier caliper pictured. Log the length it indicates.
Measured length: 11.5 mm
